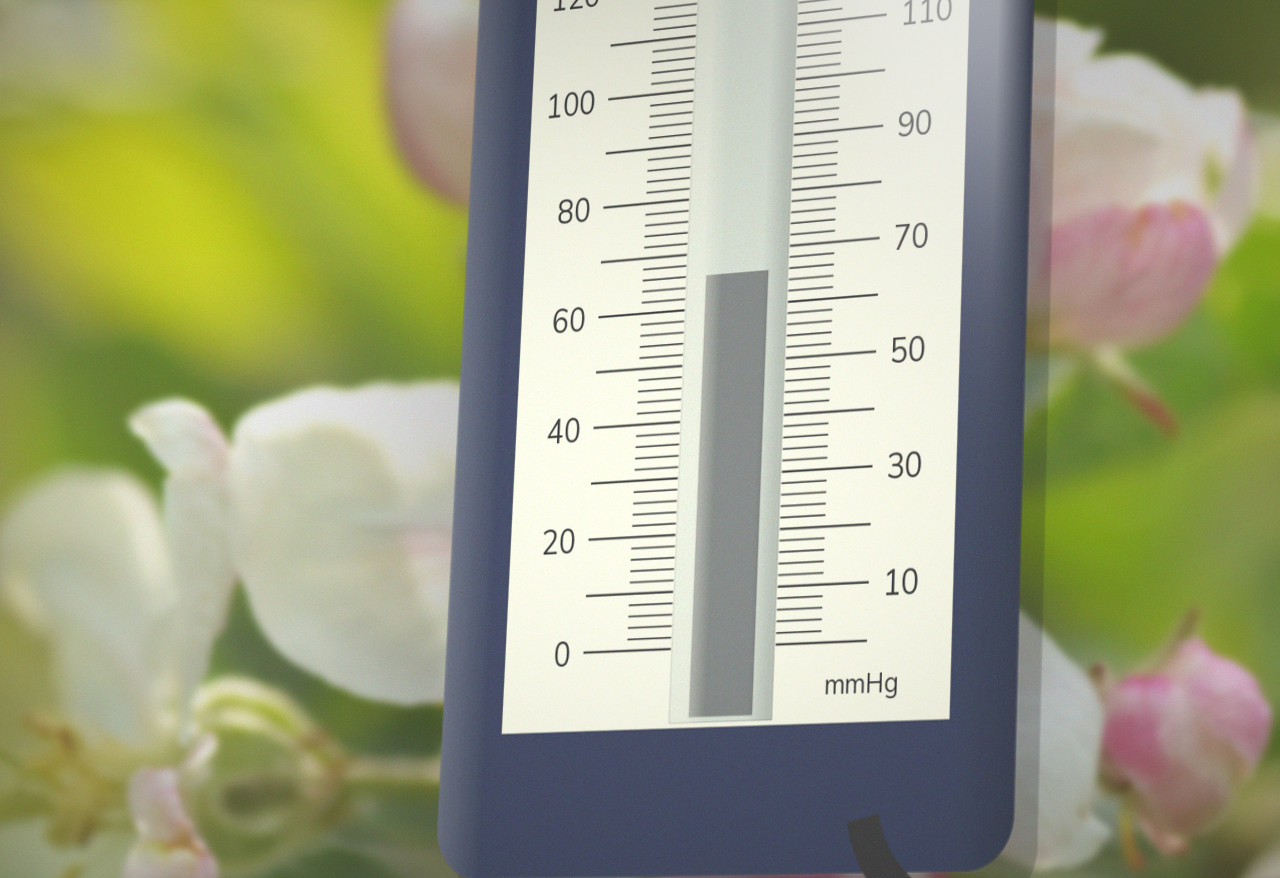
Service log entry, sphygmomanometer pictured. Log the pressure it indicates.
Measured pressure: 66 mmHg
